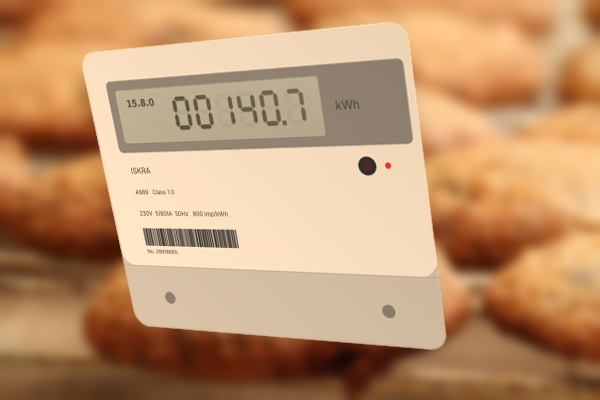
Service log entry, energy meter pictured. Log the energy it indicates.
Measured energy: 140.7 kWh
